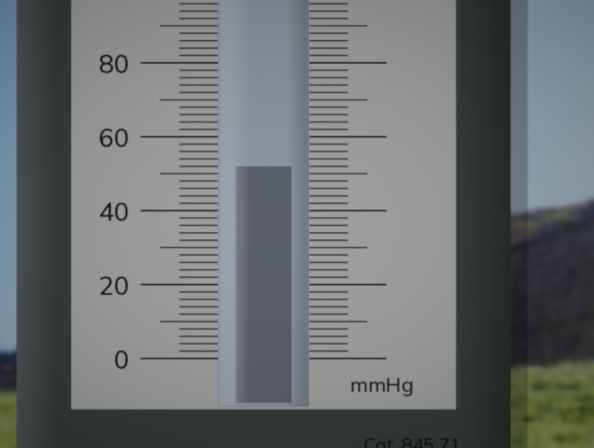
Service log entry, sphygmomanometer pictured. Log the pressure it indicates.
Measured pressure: 52 mmHg
